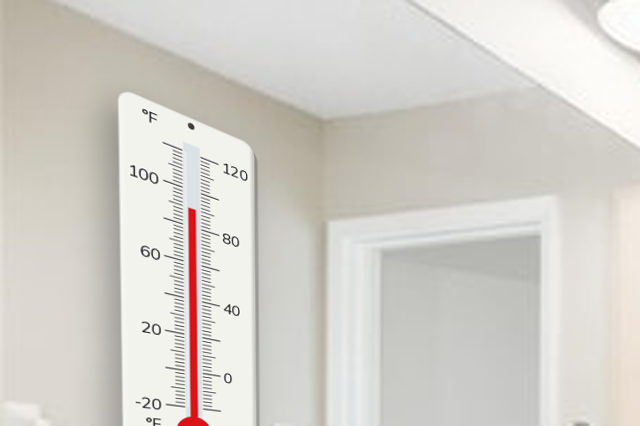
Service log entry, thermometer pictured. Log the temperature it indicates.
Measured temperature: 90 °F
